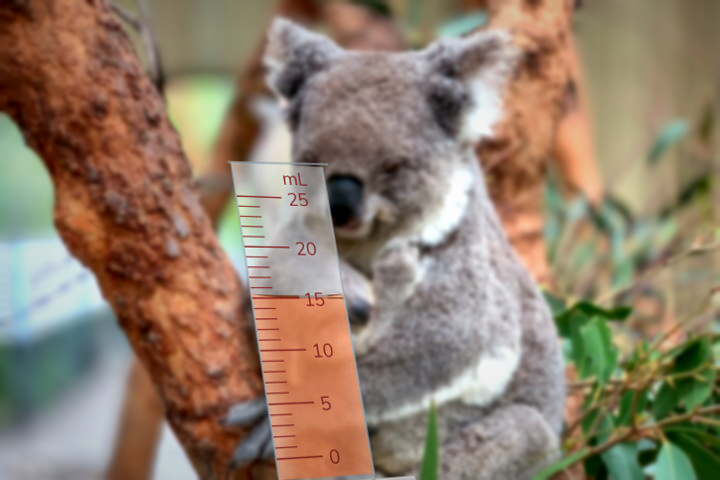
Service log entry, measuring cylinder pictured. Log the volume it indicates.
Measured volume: 15 mL
